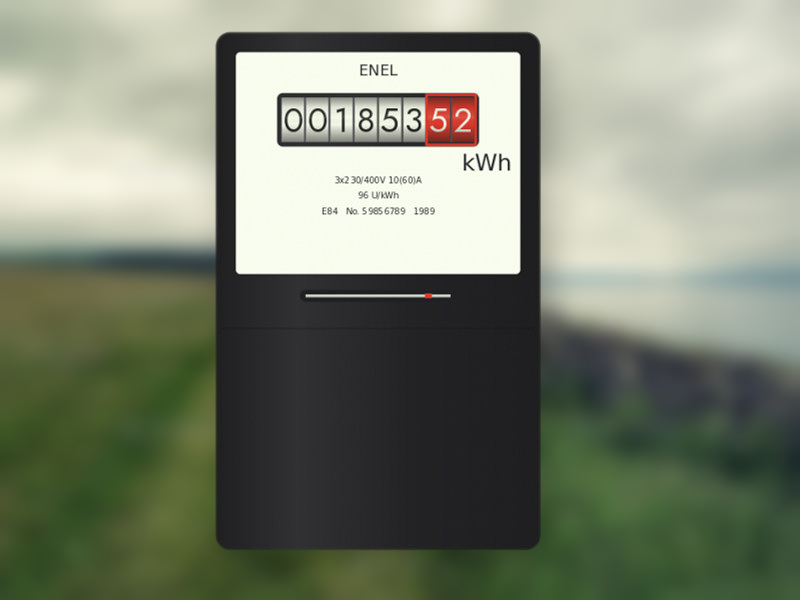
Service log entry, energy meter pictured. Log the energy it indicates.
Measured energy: 1853.52 kWh
